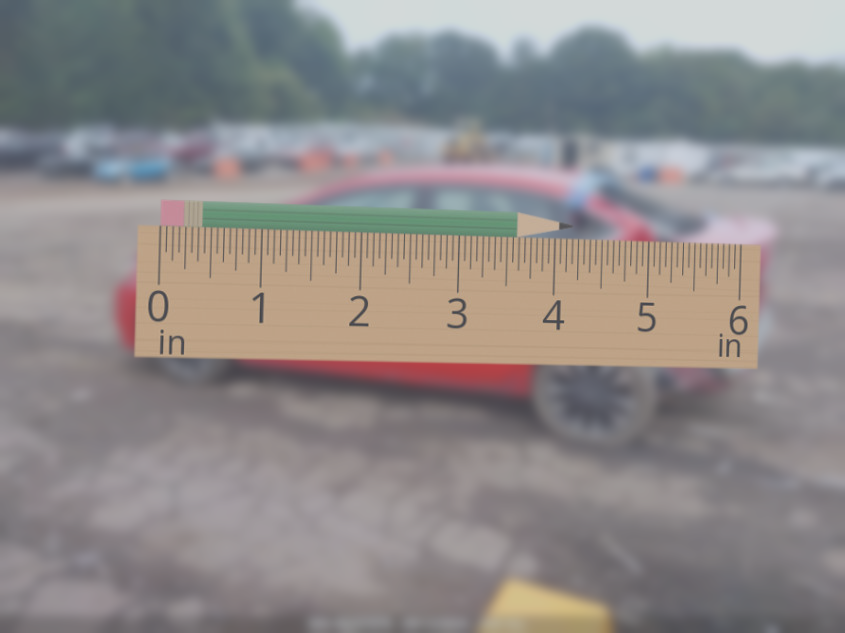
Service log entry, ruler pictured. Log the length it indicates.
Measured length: 4.1875 in
